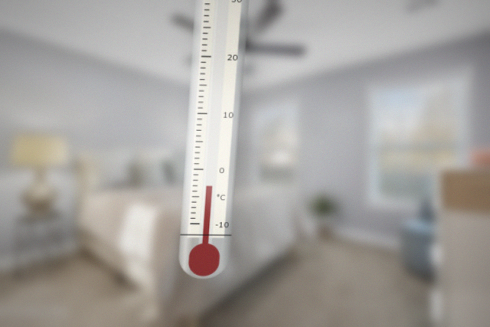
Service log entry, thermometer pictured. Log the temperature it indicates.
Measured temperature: -3 °C
